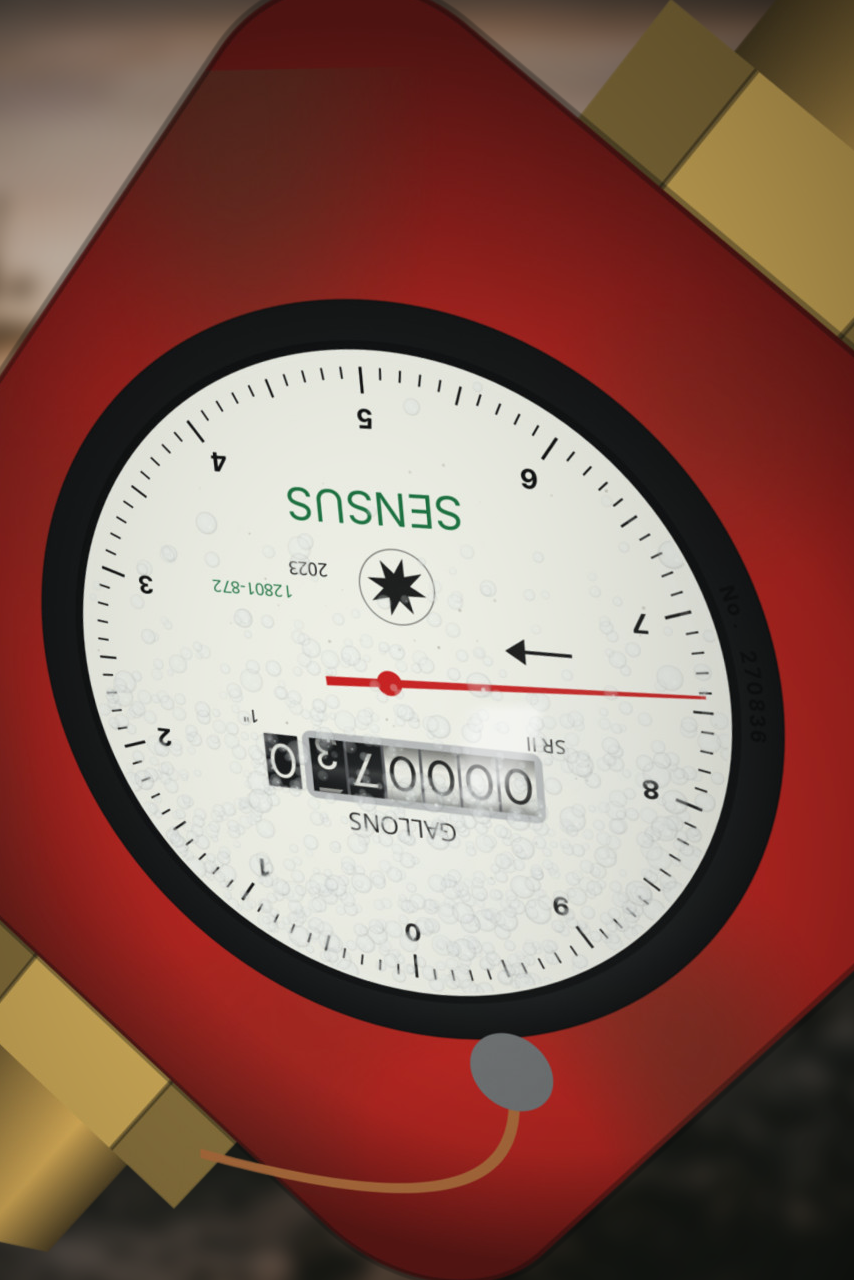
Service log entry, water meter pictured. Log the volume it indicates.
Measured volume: 727.4 gal
